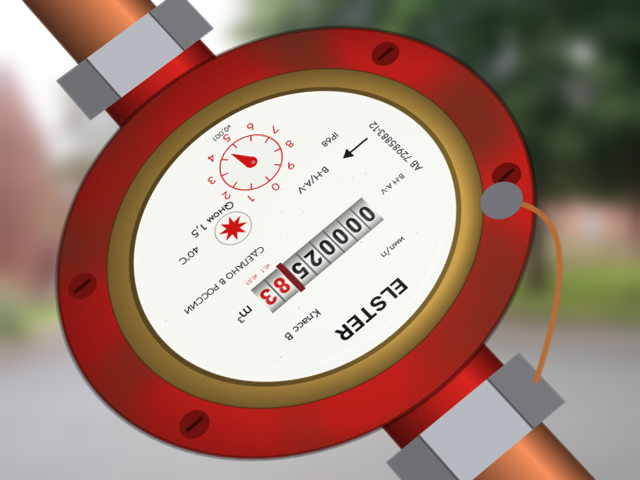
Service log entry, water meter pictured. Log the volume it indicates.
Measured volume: 25.834 m³
